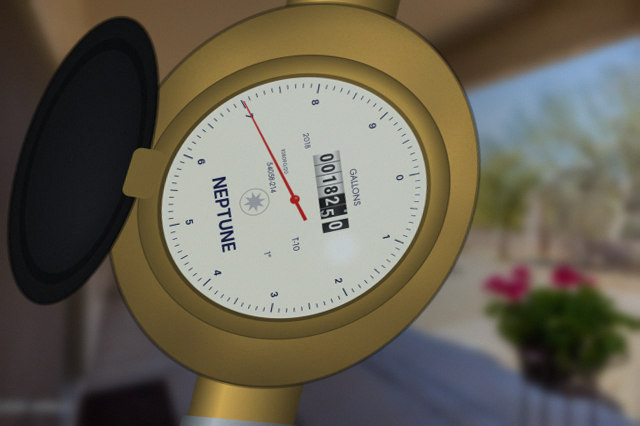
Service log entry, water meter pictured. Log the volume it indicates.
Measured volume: 18247.0 gal
